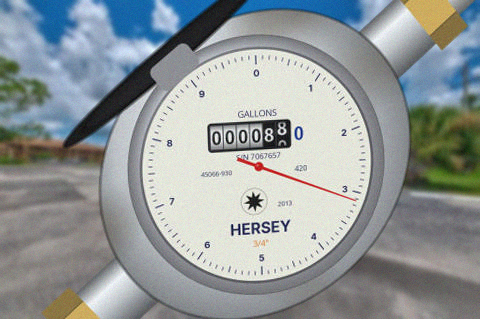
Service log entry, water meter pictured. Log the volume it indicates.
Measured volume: 883.1 gal
